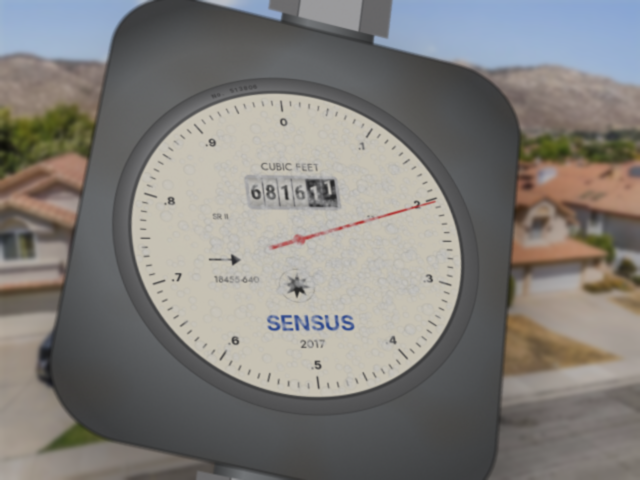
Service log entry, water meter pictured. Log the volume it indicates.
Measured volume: 681611.20 ft³
